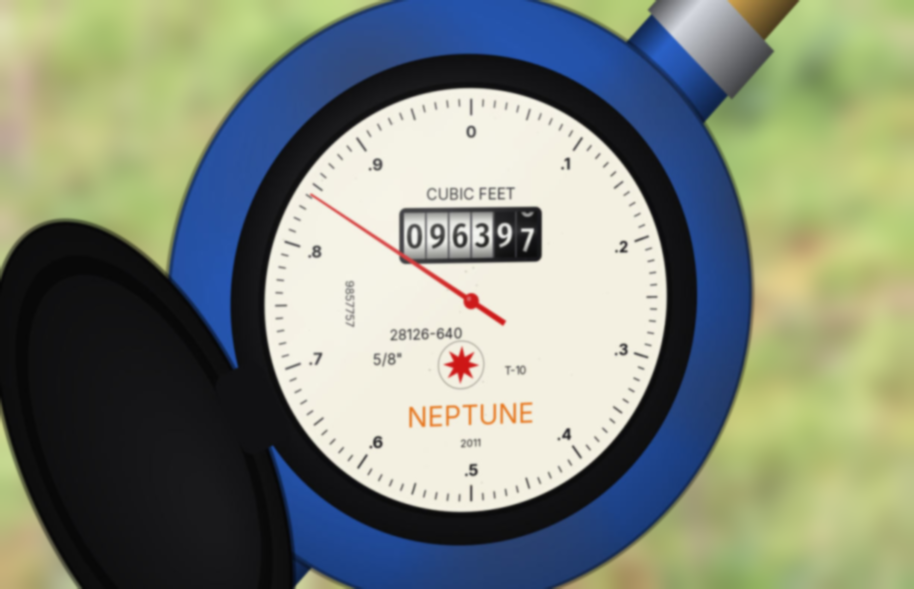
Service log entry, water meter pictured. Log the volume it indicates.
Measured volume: 96396.84 ft³
